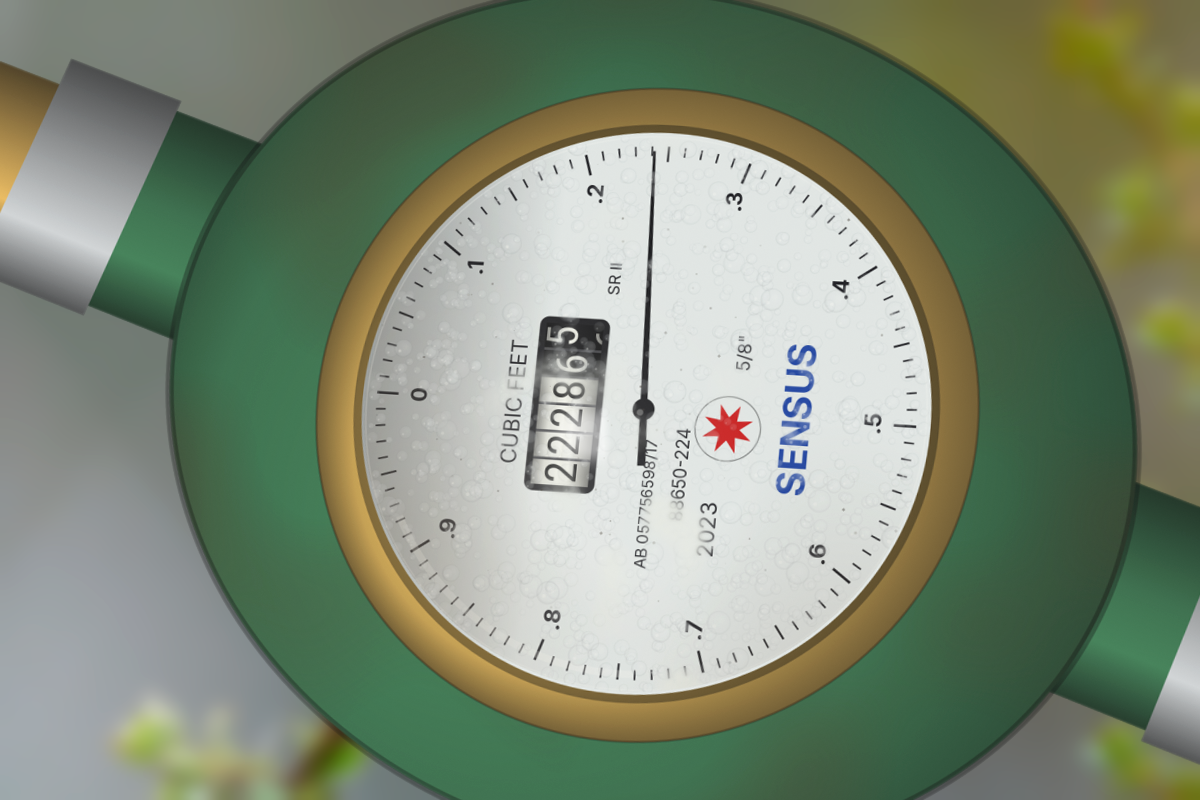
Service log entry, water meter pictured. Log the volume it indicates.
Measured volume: 222865.24 ft³
